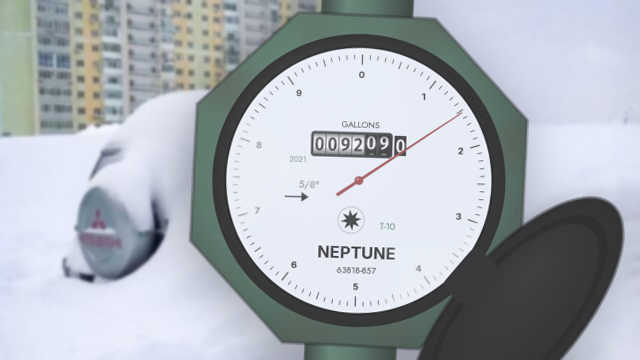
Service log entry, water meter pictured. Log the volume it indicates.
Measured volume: 92091.5 gal
